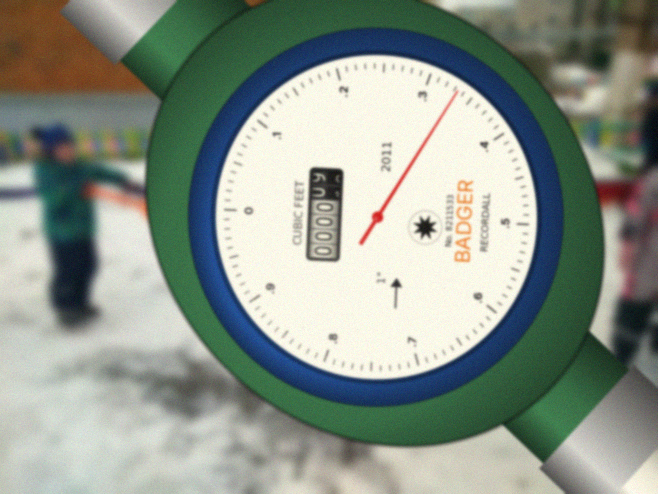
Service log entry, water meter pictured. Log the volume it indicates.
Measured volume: 9.33 ft³
